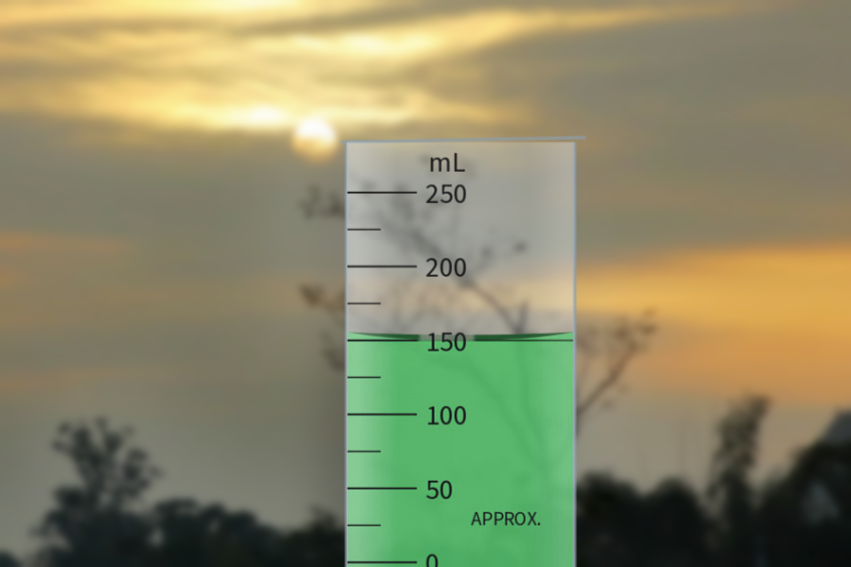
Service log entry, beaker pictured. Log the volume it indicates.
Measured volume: 150 mL
